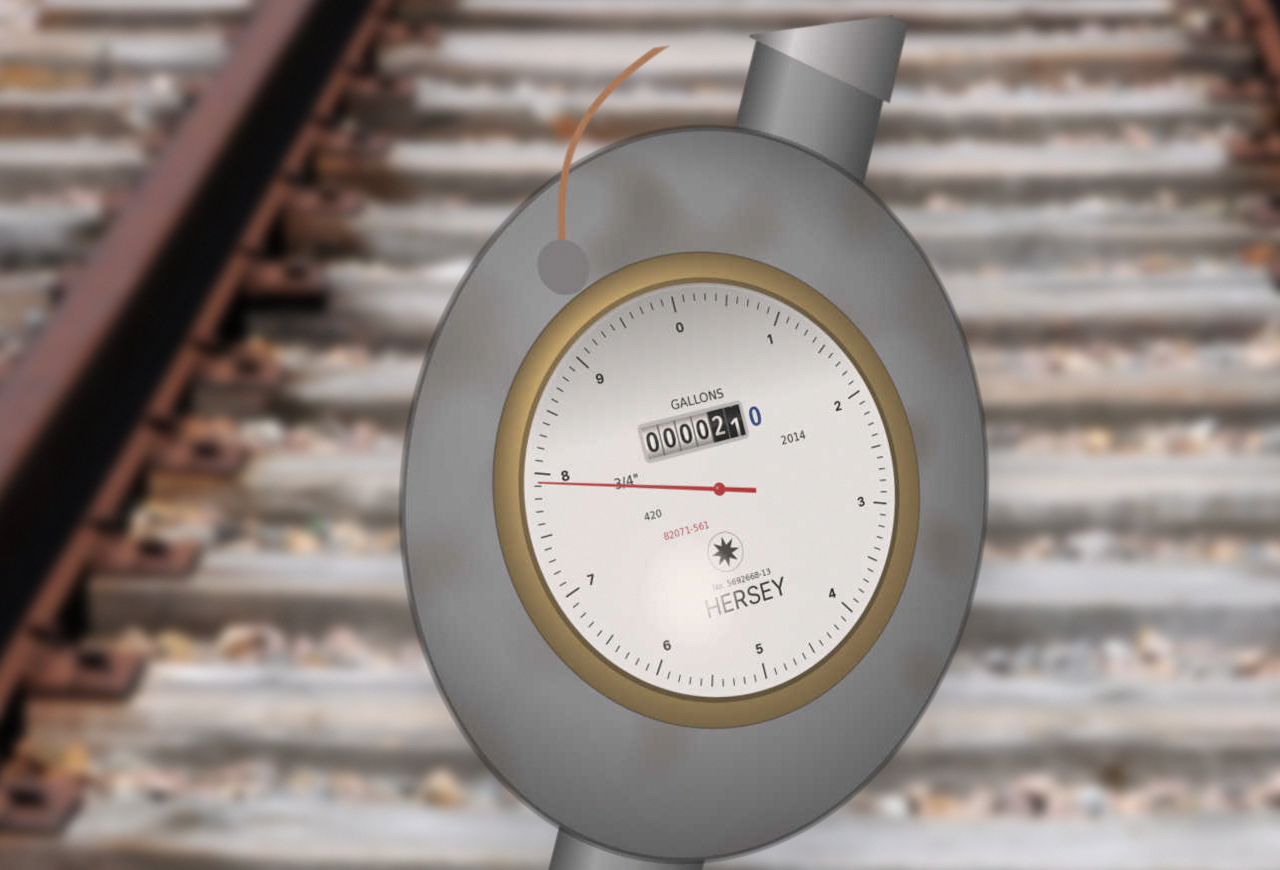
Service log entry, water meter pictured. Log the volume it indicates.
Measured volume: 207.9 gal
